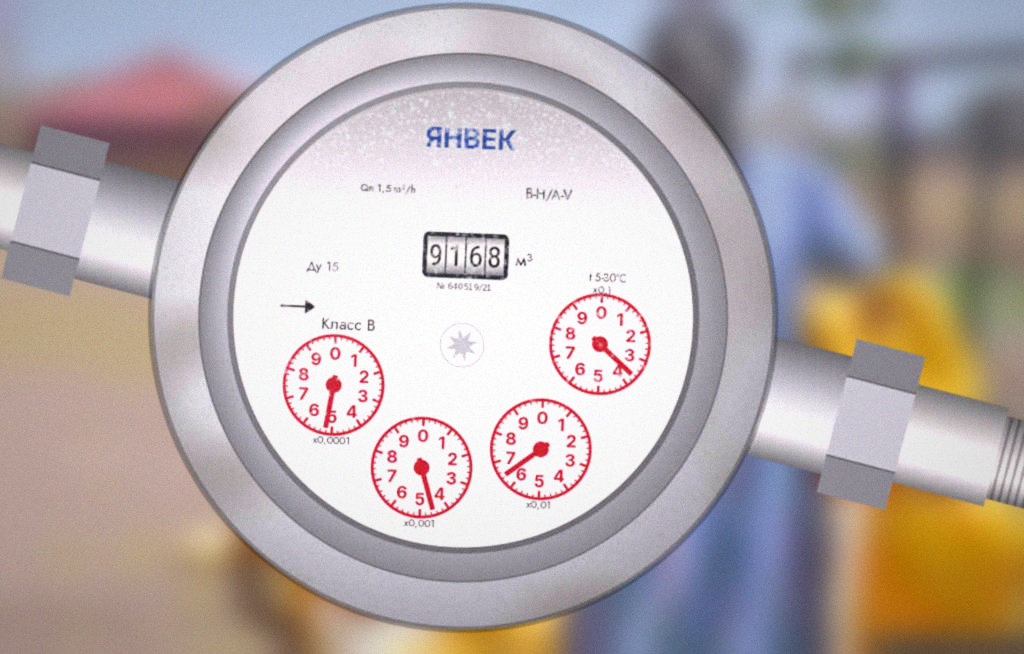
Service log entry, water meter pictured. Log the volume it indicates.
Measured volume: 9168.3645 m³
